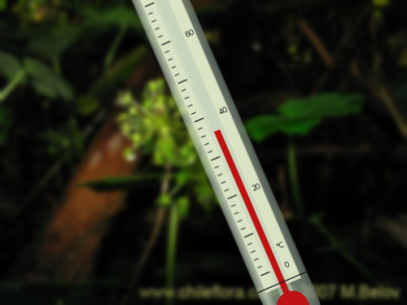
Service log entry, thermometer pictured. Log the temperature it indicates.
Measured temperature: 36 °C
